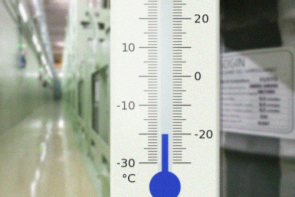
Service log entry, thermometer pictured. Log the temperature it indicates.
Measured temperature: -20 °C
